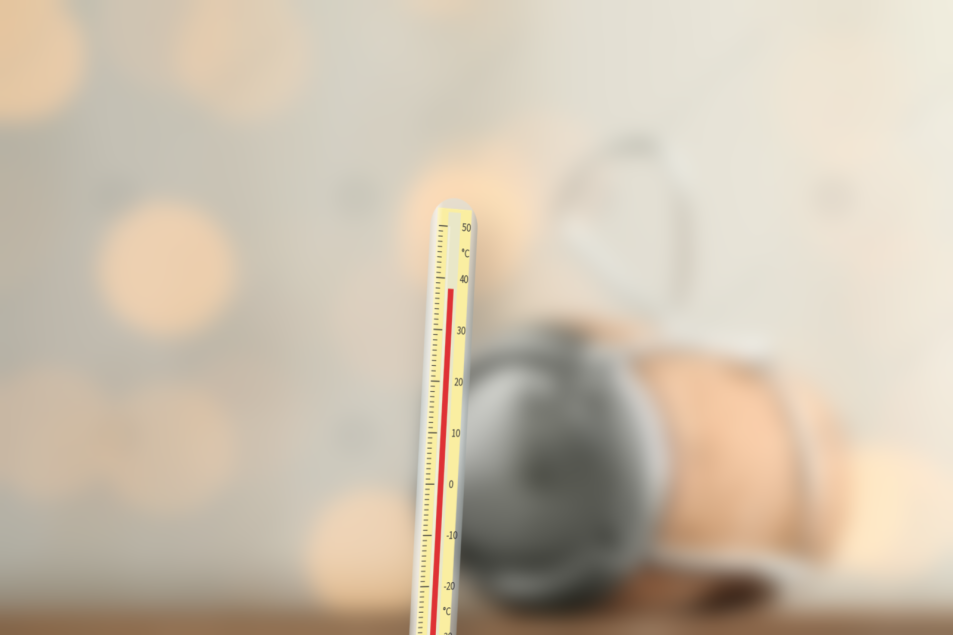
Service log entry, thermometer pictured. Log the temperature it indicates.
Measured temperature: 38 °C
